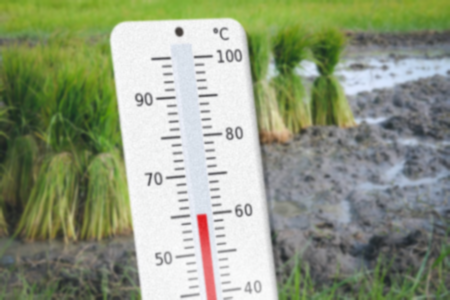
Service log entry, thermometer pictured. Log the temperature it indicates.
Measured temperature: 60 °C
